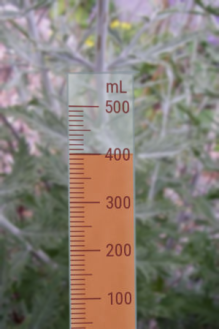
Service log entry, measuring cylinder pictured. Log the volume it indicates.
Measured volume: 400 mL
